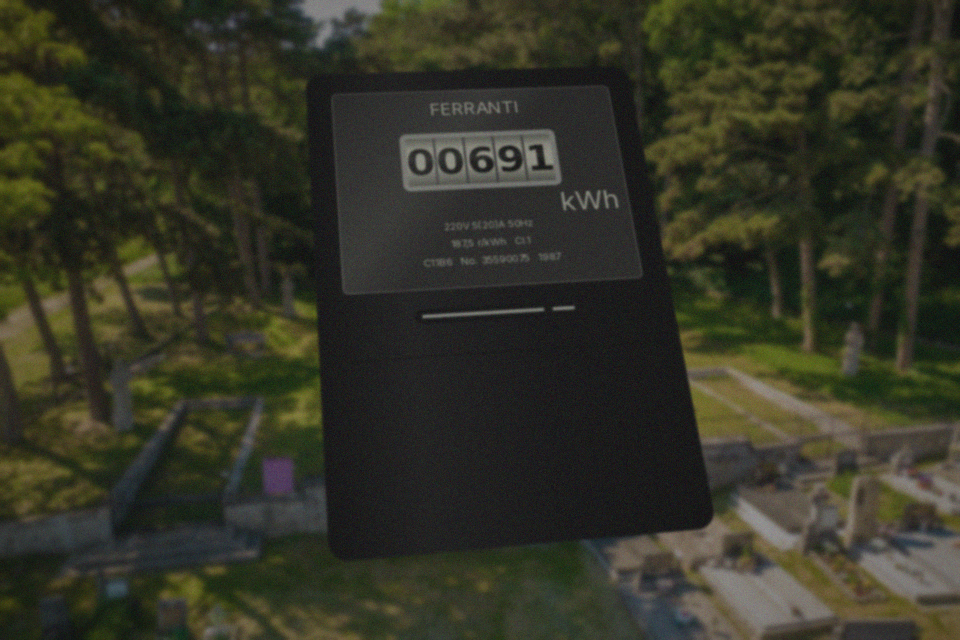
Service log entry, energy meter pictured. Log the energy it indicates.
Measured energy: 691 kWh
